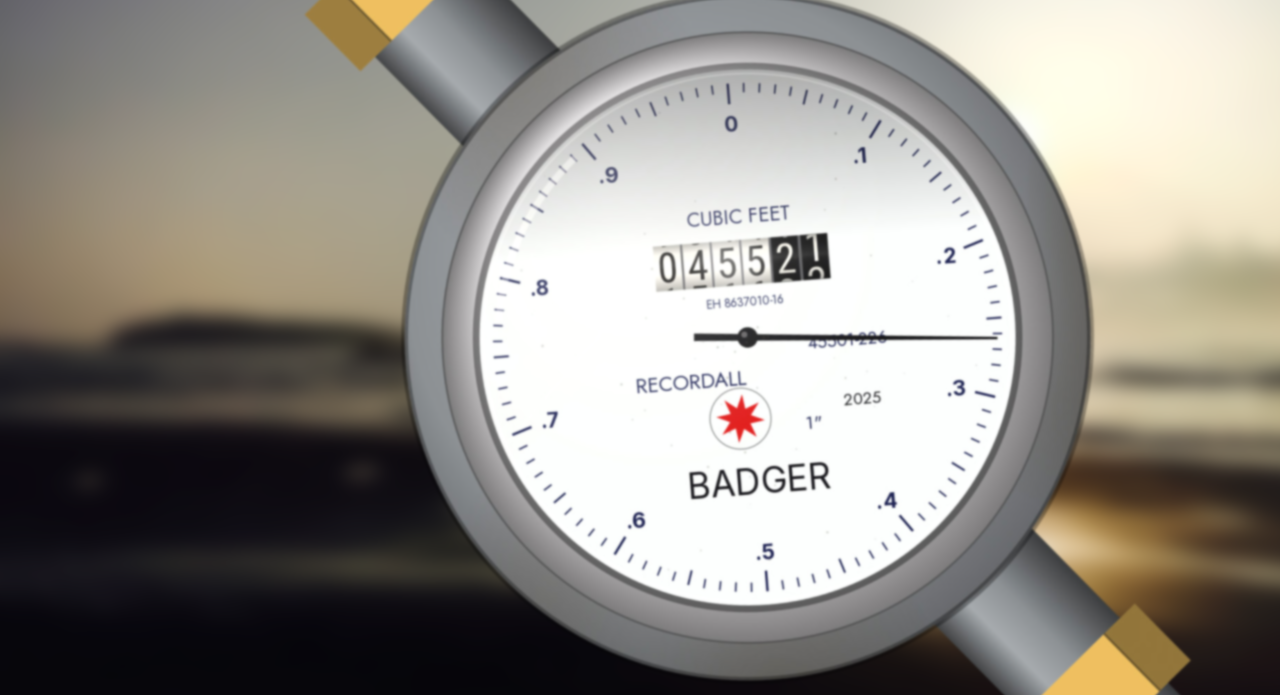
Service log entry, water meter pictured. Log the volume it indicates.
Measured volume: 45521.26 ft³
